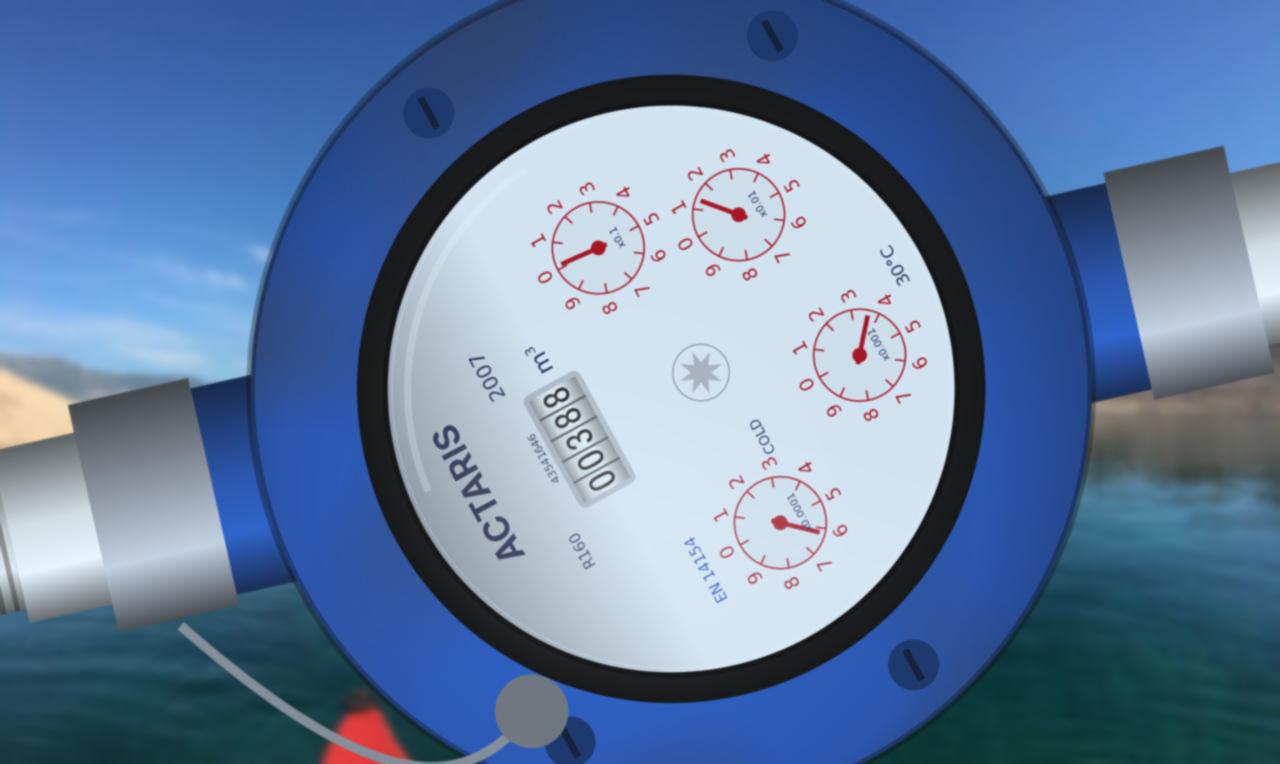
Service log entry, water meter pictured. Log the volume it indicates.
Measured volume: 388.0136 m³
